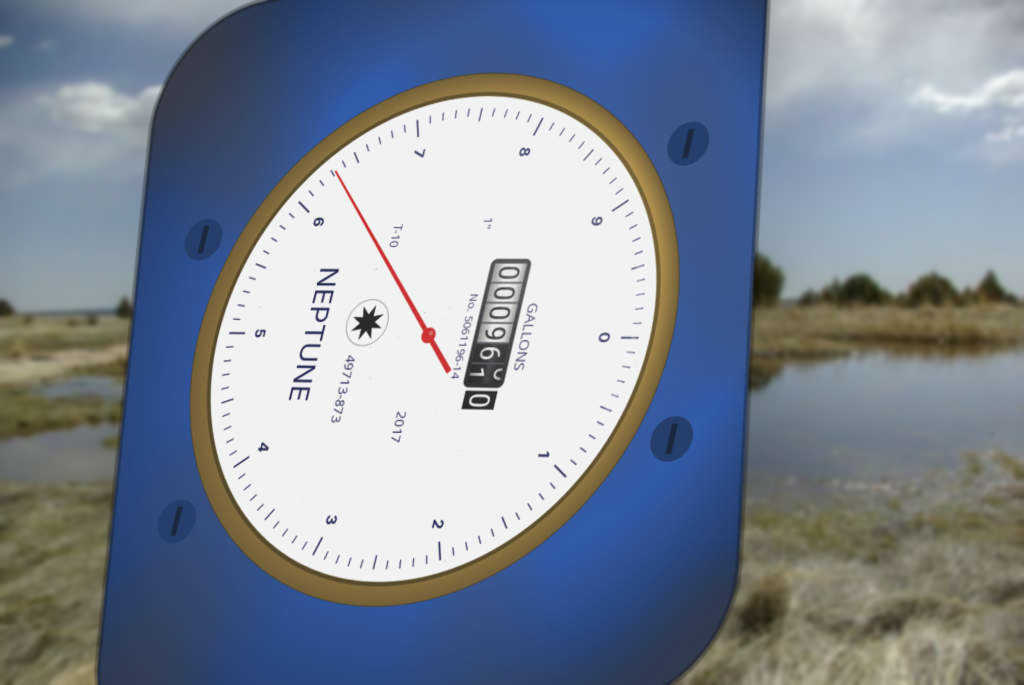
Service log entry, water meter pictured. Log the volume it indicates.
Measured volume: 9606.3 gal
